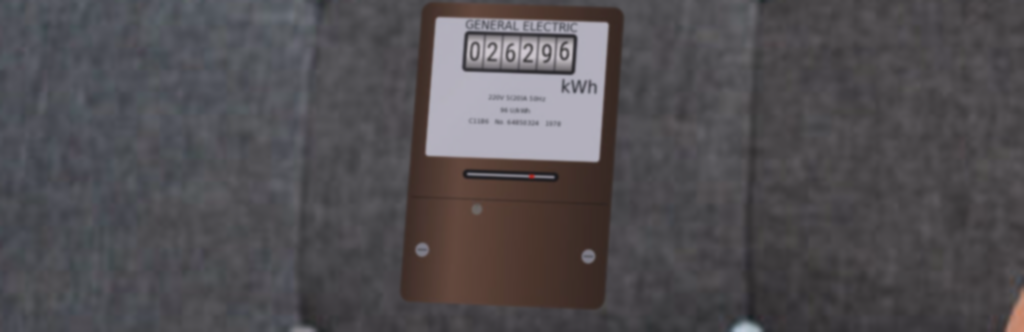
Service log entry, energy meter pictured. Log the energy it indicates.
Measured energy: 26296 kWh
